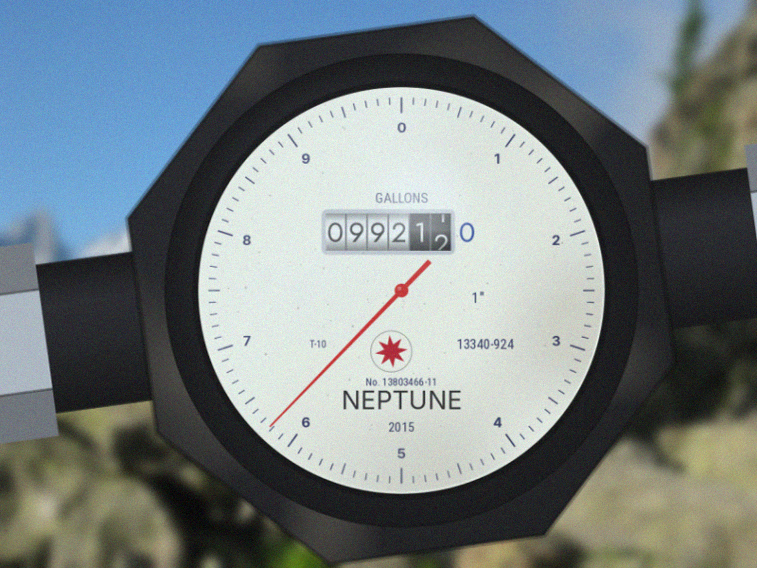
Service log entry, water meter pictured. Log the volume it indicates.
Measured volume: 992116.2 gal
